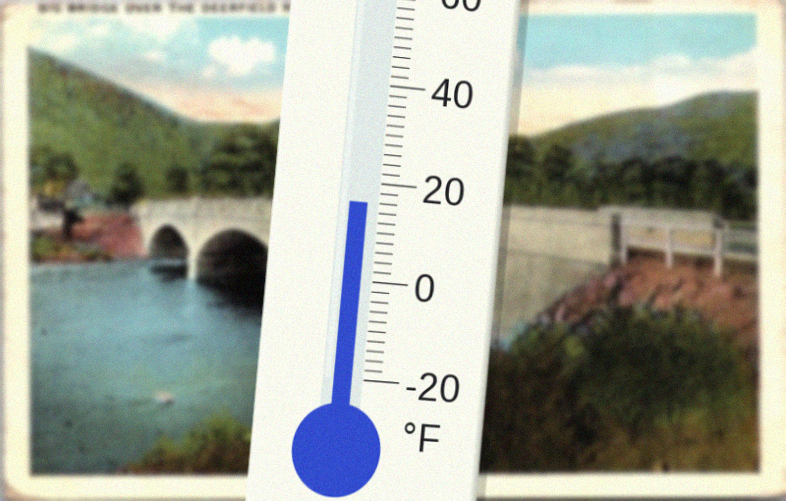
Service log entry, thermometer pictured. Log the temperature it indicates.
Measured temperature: 16 °F
